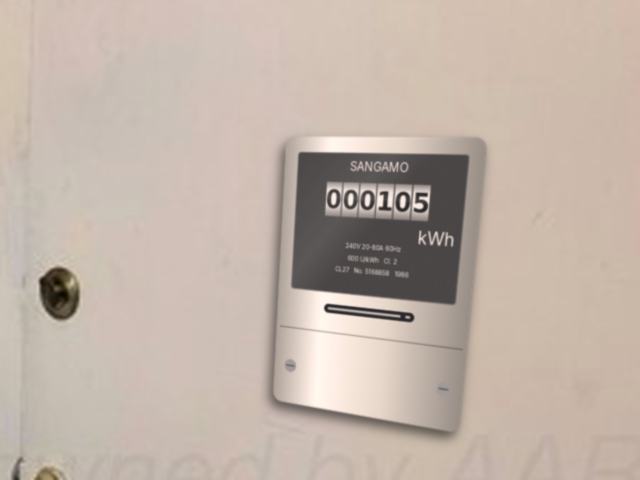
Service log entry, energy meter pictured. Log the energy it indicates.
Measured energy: 105 kWh
